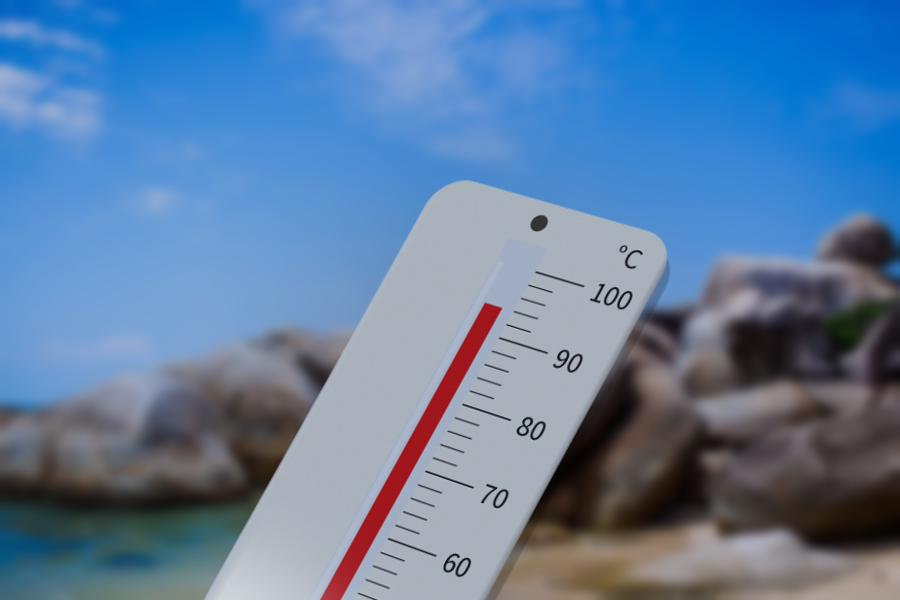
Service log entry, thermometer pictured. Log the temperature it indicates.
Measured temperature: 94 °C
